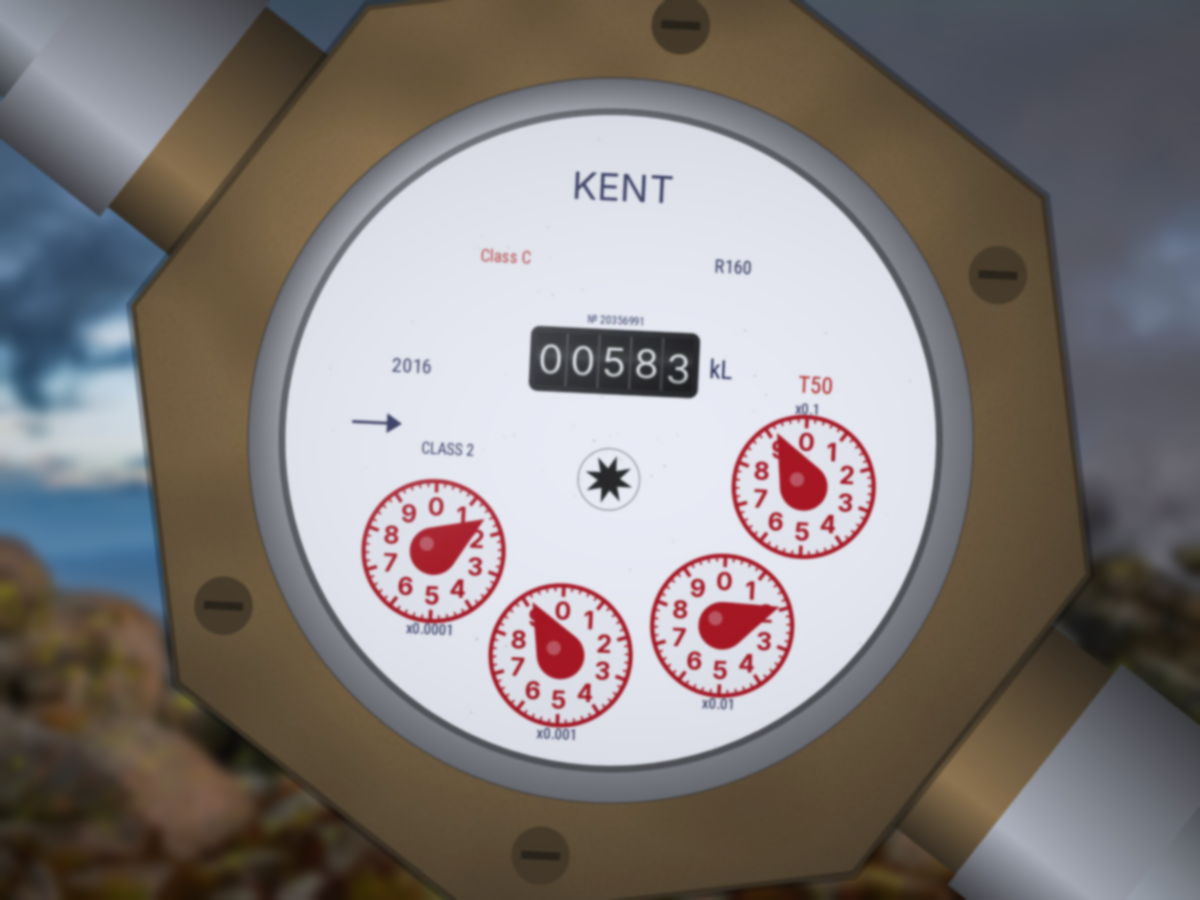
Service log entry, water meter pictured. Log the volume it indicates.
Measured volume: 582.9191 kL
